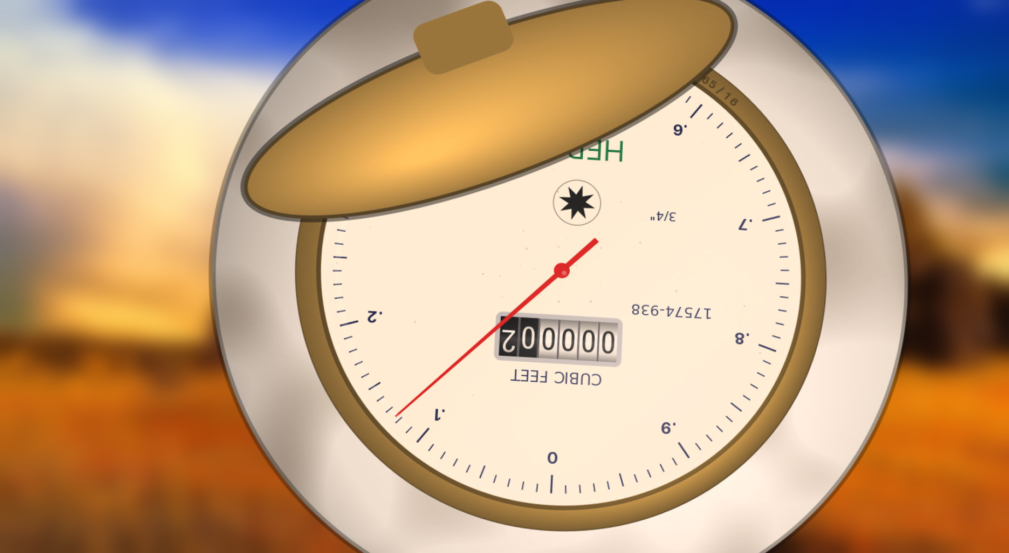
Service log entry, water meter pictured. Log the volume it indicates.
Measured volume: 2.12 ft³
